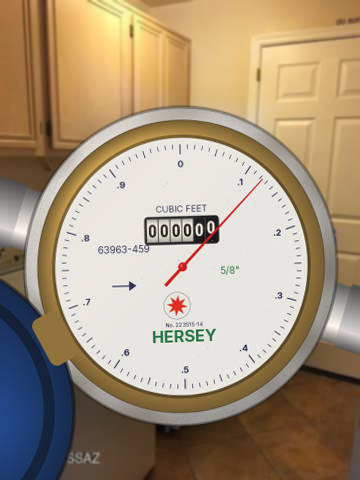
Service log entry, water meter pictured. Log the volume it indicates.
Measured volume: 0.12 ft³
